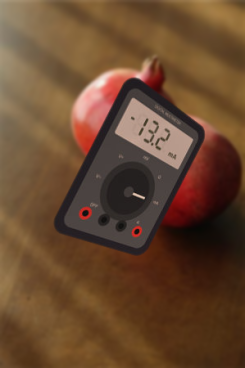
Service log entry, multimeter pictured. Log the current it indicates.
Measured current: -13.2 mA
